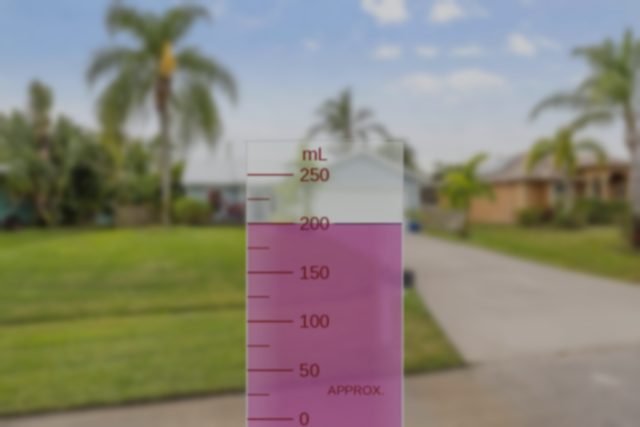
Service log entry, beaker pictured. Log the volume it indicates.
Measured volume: 200 mL
